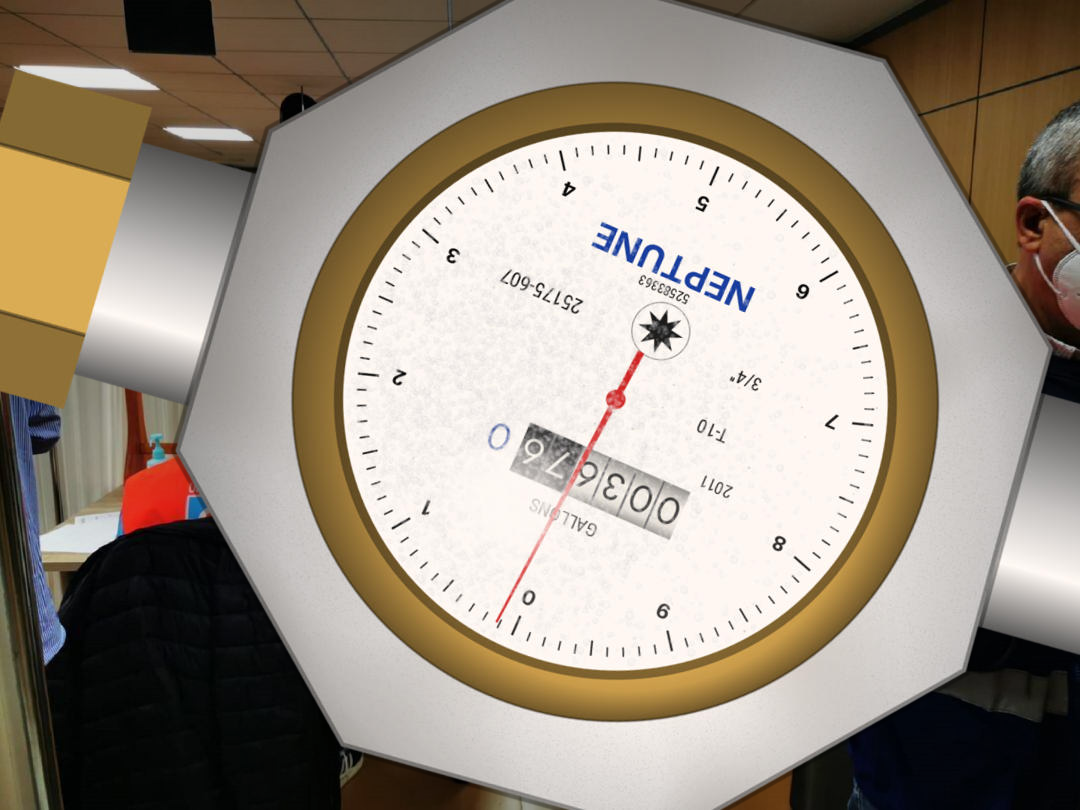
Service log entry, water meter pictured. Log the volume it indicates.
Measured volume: 36760.1 gal
